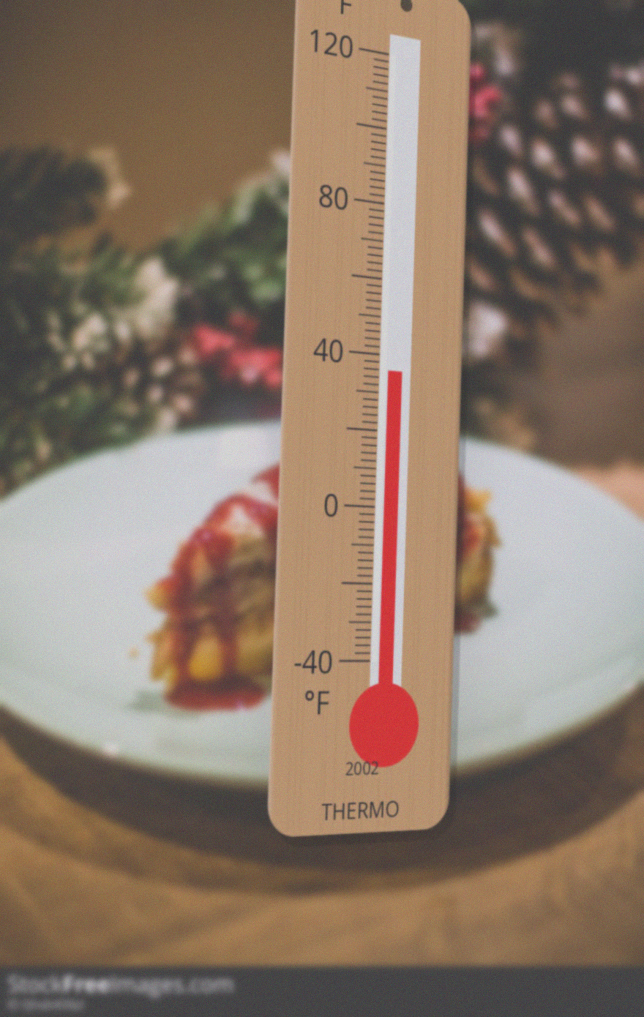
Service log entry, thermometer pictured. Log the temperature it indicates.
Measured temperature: 36 °F
